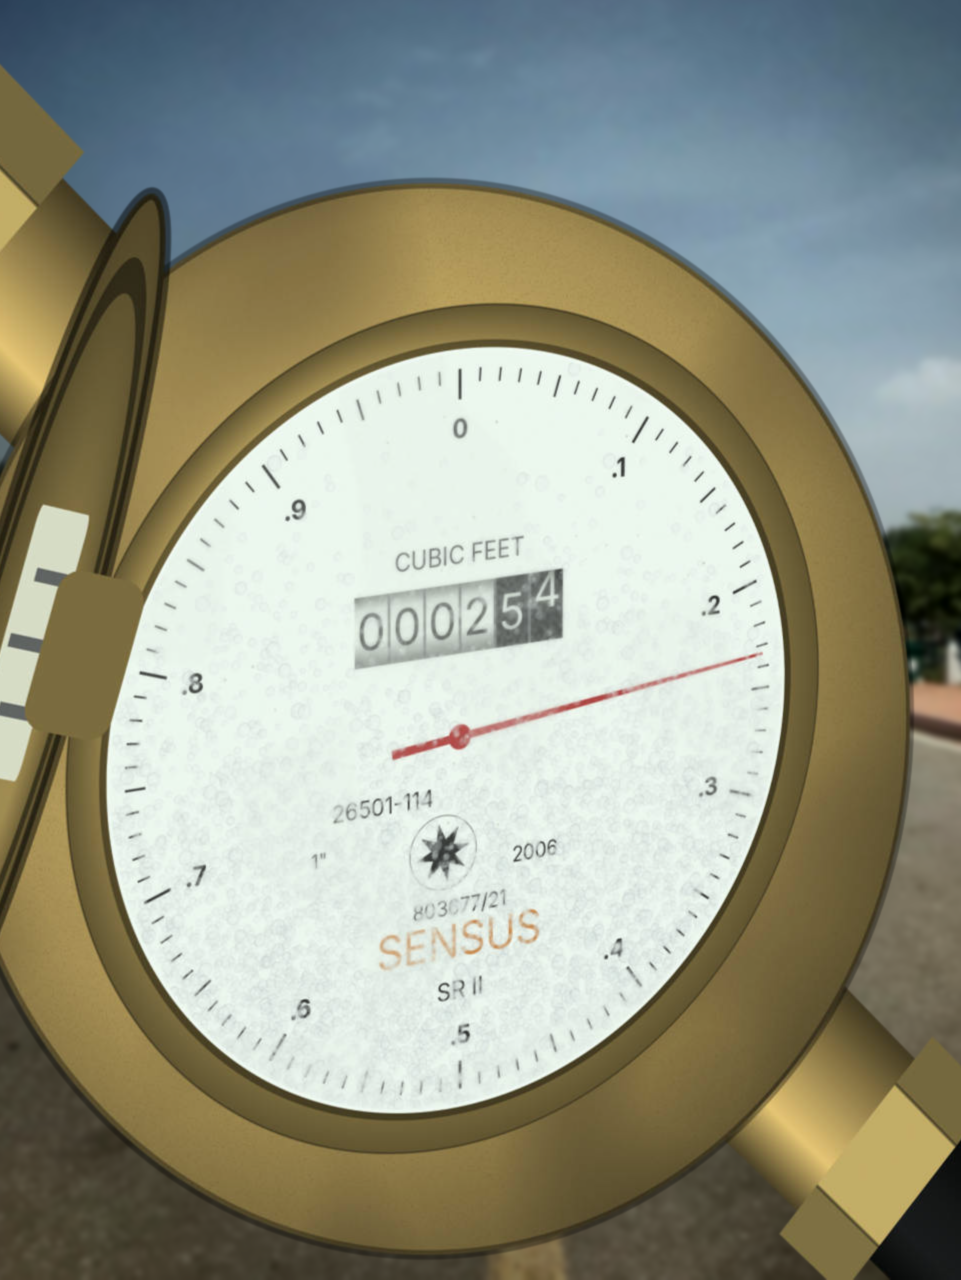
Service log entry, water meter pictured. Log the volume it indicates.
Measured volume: 254.23 ft³
